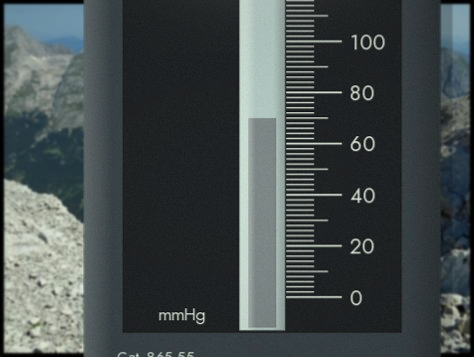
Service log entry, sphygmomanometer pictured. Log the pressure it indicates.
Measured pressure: 70 mmHg
